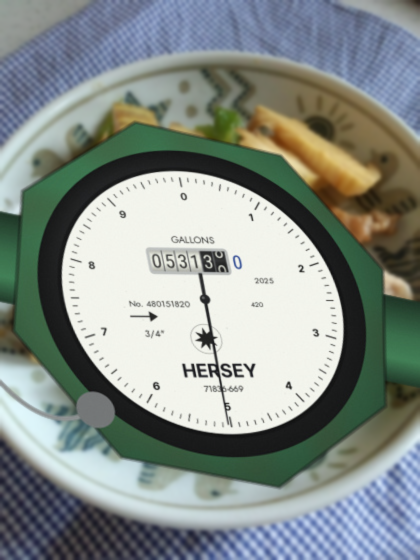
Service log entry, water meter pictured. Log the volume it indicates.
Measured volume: 531385.0 gal
